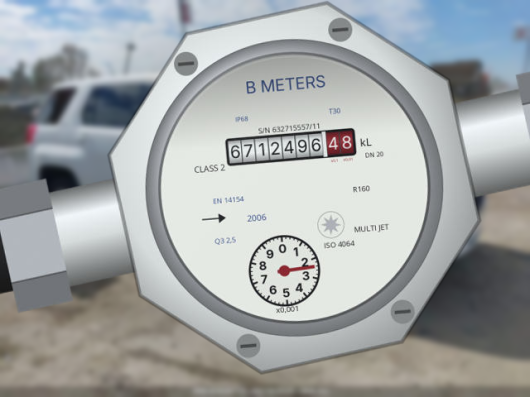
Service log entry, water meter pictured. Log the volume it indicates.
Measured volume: 6712496.482 kL
